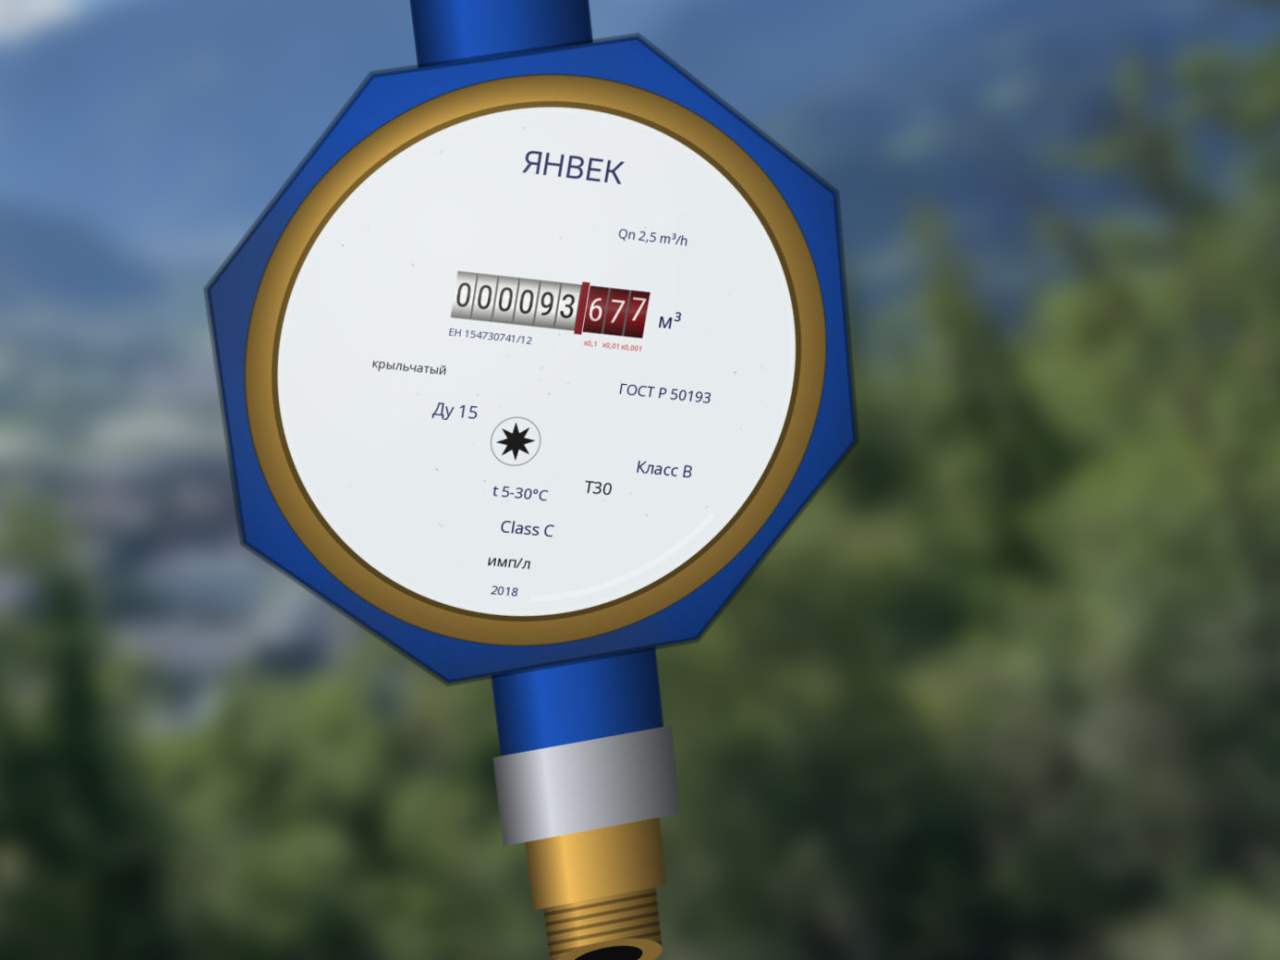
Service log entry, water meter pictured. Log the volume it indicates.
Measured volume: 93.677 m³
